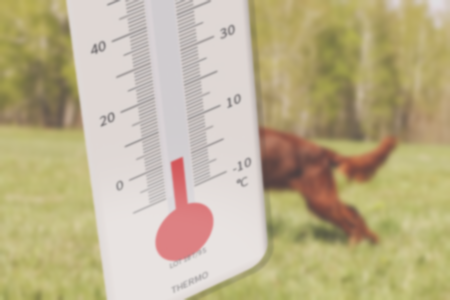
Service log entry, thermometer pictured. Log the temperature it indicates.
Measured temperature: 0 °C
